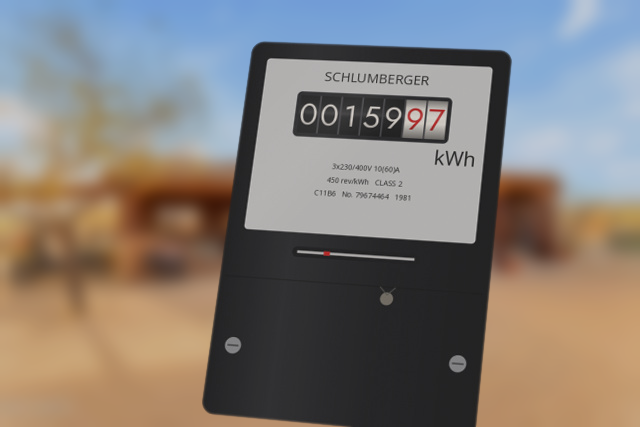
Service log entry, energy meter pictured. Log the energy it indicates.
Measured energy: 159.97 kWh
